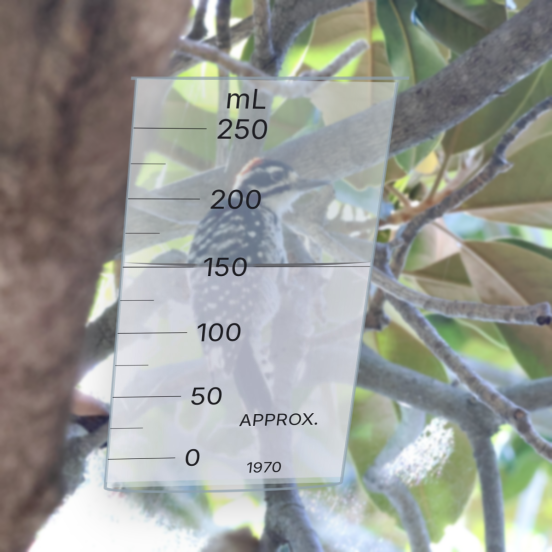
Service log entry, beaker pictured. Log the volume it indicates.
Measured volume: 150 mL
